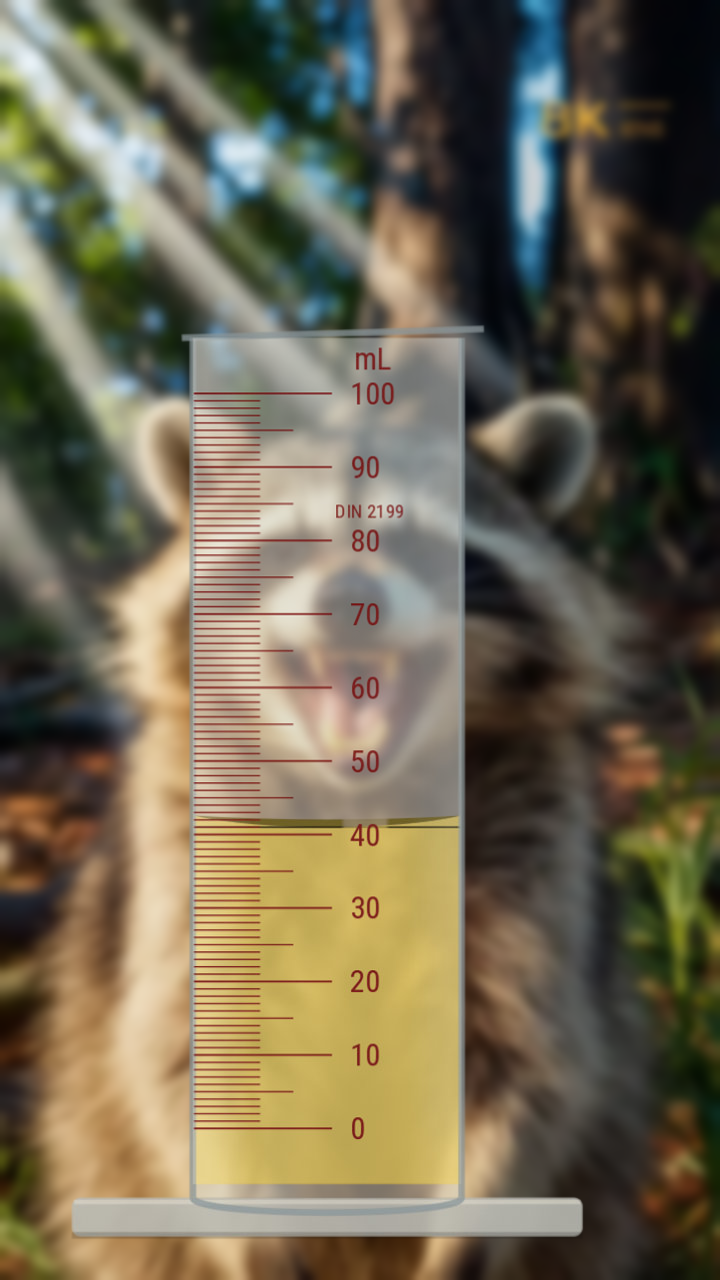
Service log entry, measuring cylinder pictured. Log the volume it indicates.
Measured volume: 41 mL
